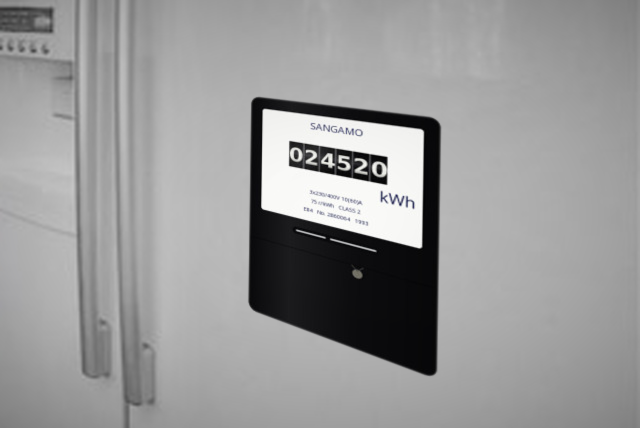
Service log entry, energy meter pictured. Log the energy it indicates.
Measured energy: 24520 kWh
